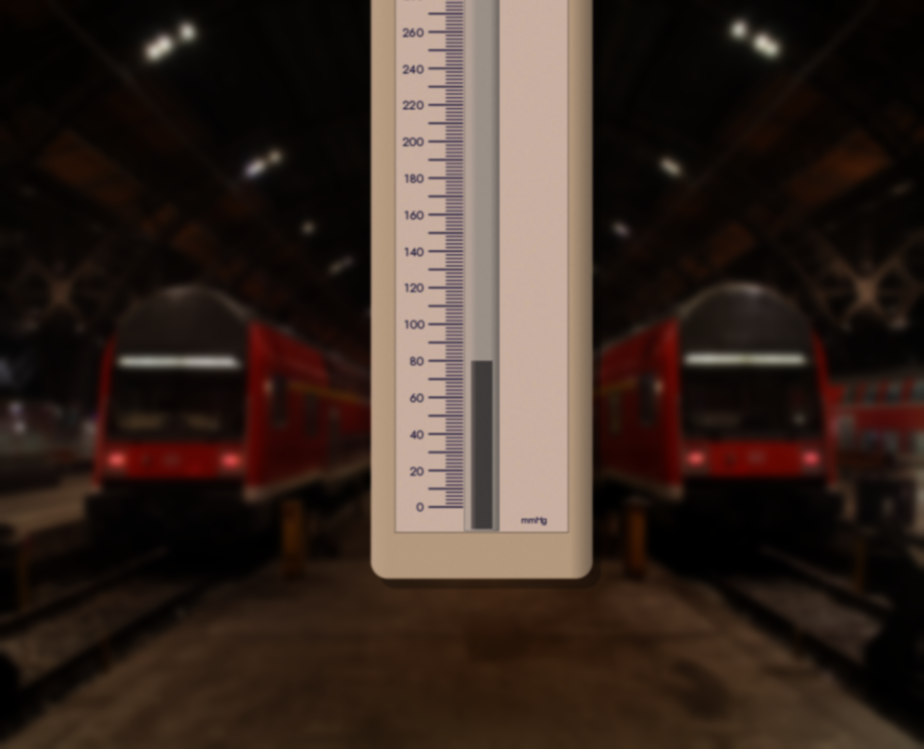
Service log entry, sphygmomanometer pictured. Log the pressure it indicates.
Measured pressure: 80 mmHg
